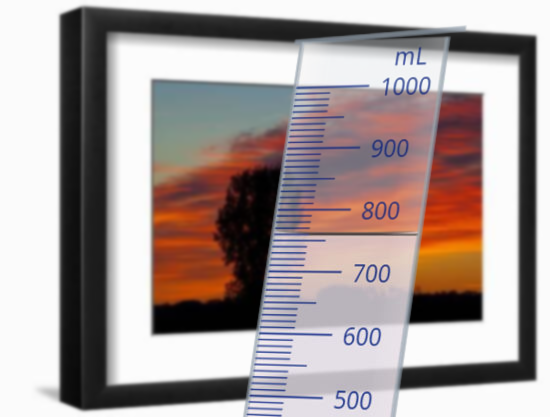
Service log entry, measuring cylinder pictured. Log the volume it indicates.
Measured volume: 760 mL
